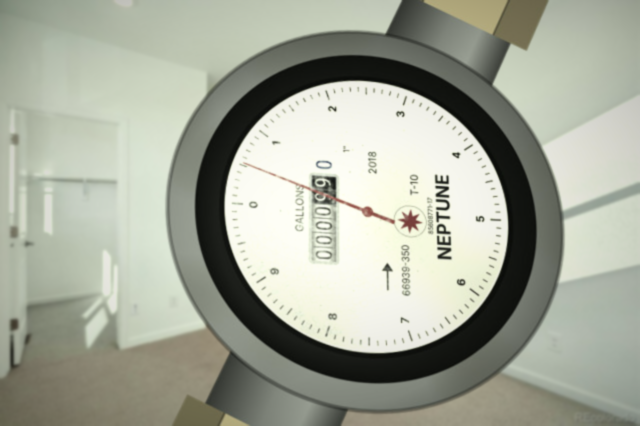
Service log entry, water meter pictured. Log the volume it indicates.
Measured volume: 990.5 gal
